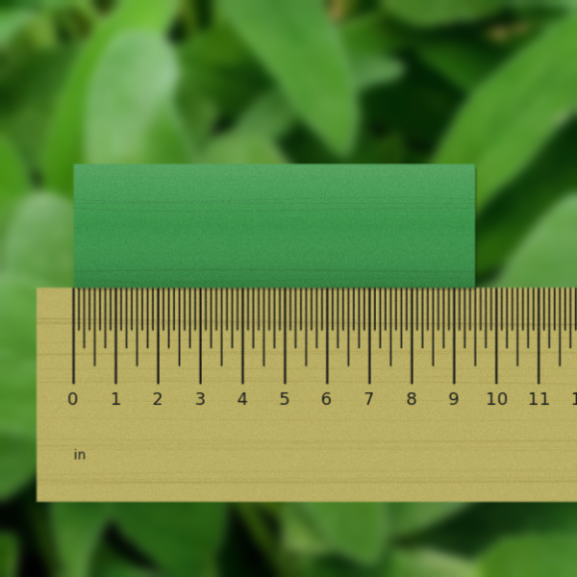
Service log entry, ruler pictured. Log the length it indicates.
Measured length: 9.5 in
